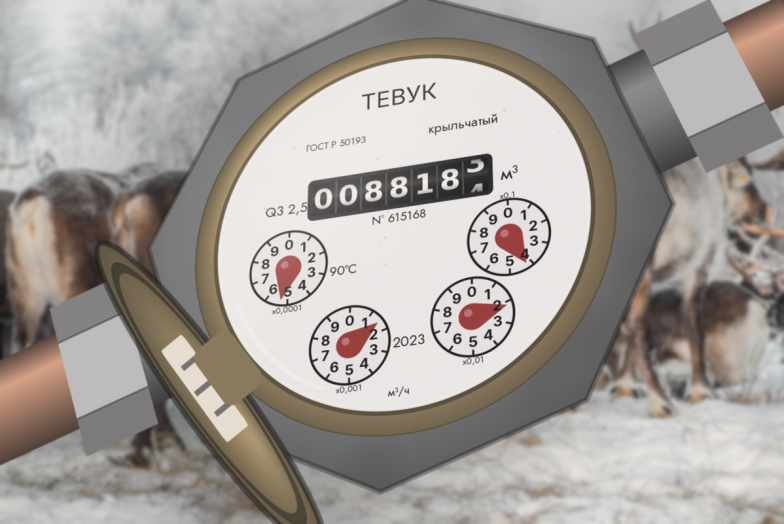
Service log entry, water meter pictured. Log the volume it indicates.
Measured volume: 88183.4215 m³
